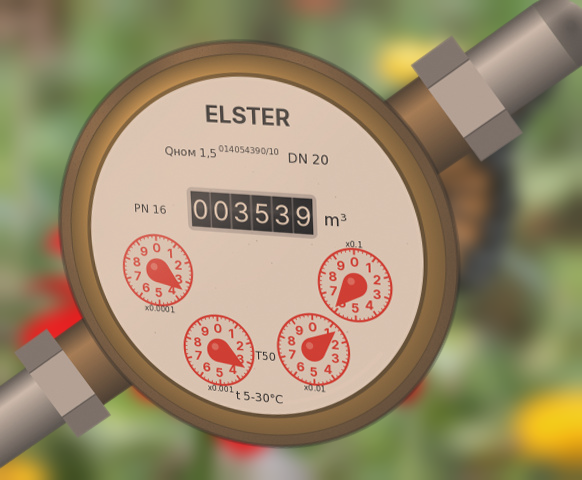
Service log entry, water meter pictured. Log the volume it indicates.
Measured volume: 3539.6133 m³
